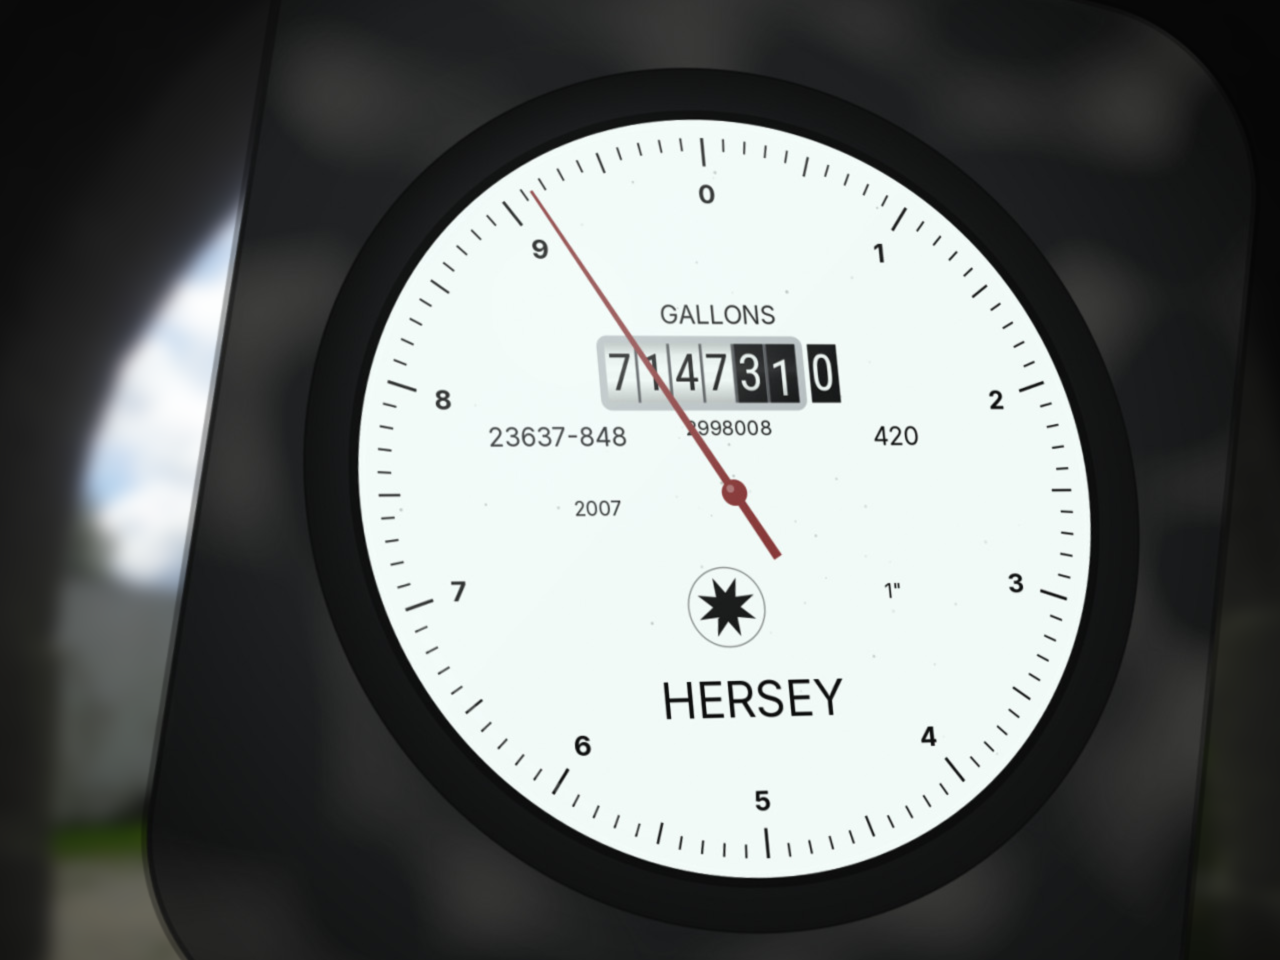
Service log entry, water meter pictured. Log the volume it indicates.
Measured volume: 7147309.1 gal
